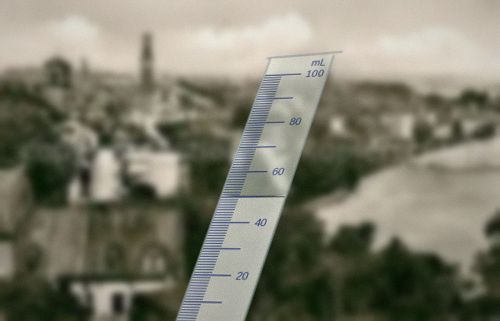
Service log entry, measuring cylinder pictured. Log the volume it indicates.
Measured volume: 50 mL
